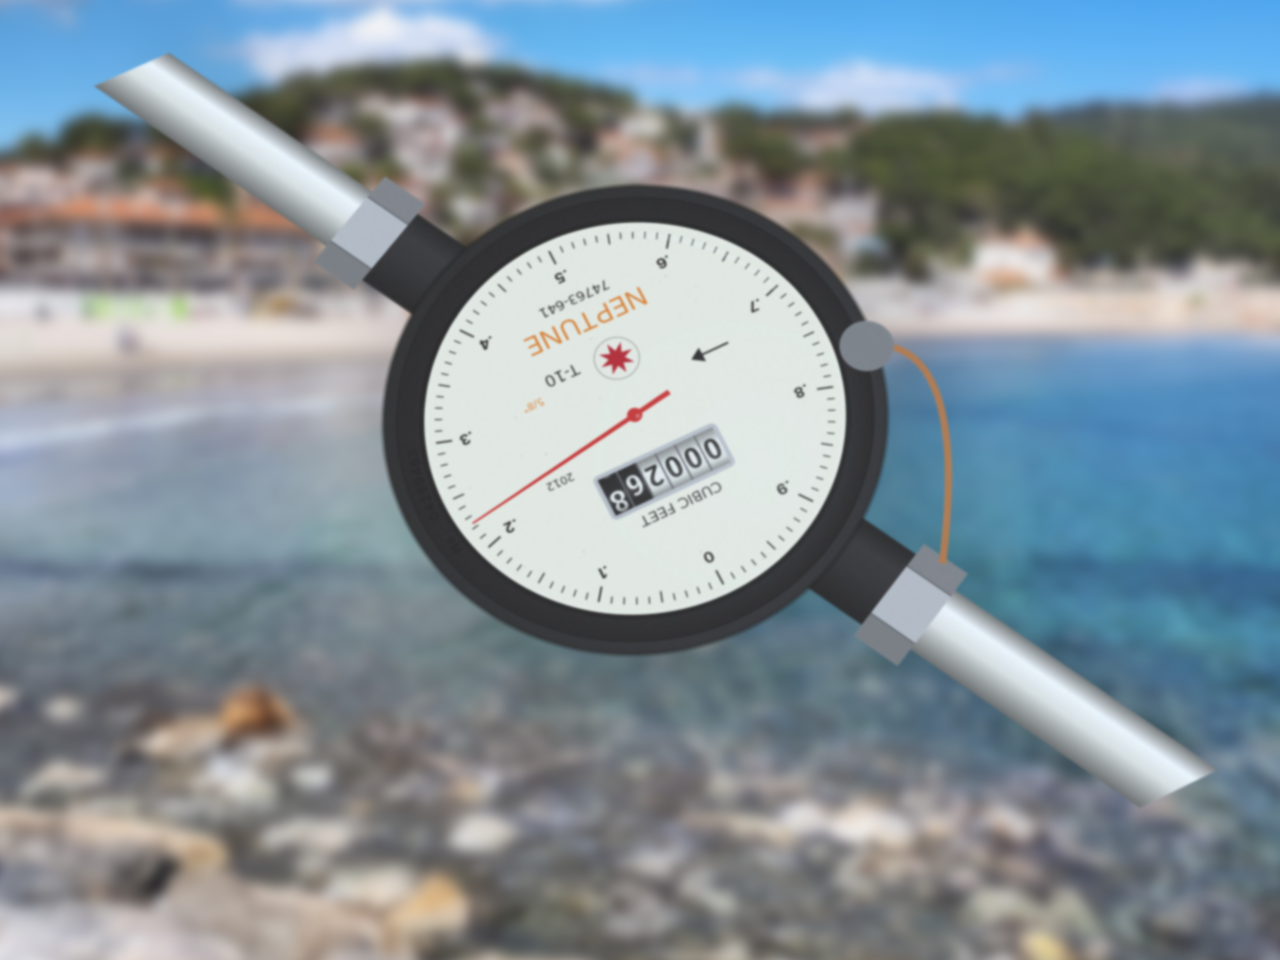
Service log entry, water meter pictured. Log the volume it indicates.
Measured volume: 268.22 ft³
